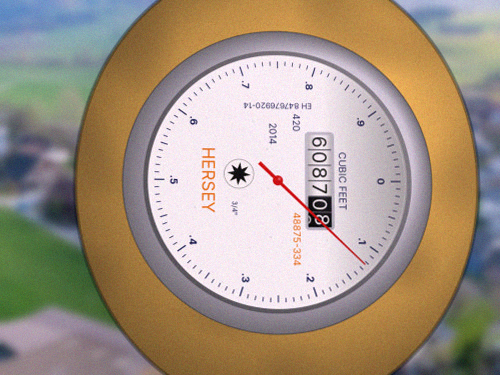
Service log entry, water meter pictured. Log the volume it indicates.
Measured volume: 608708.12 ft³
